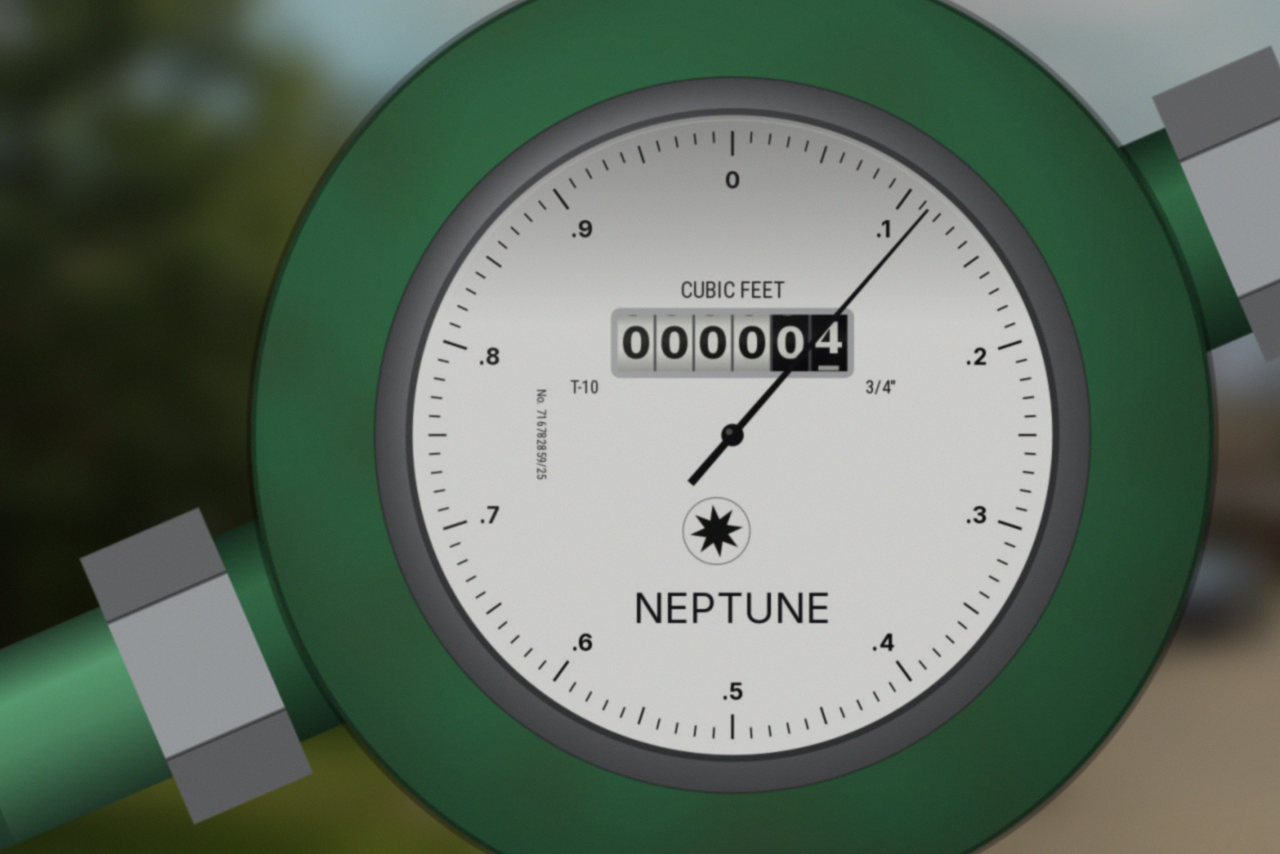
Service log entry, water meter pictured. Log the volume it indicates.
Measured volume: 4.11 ft³
